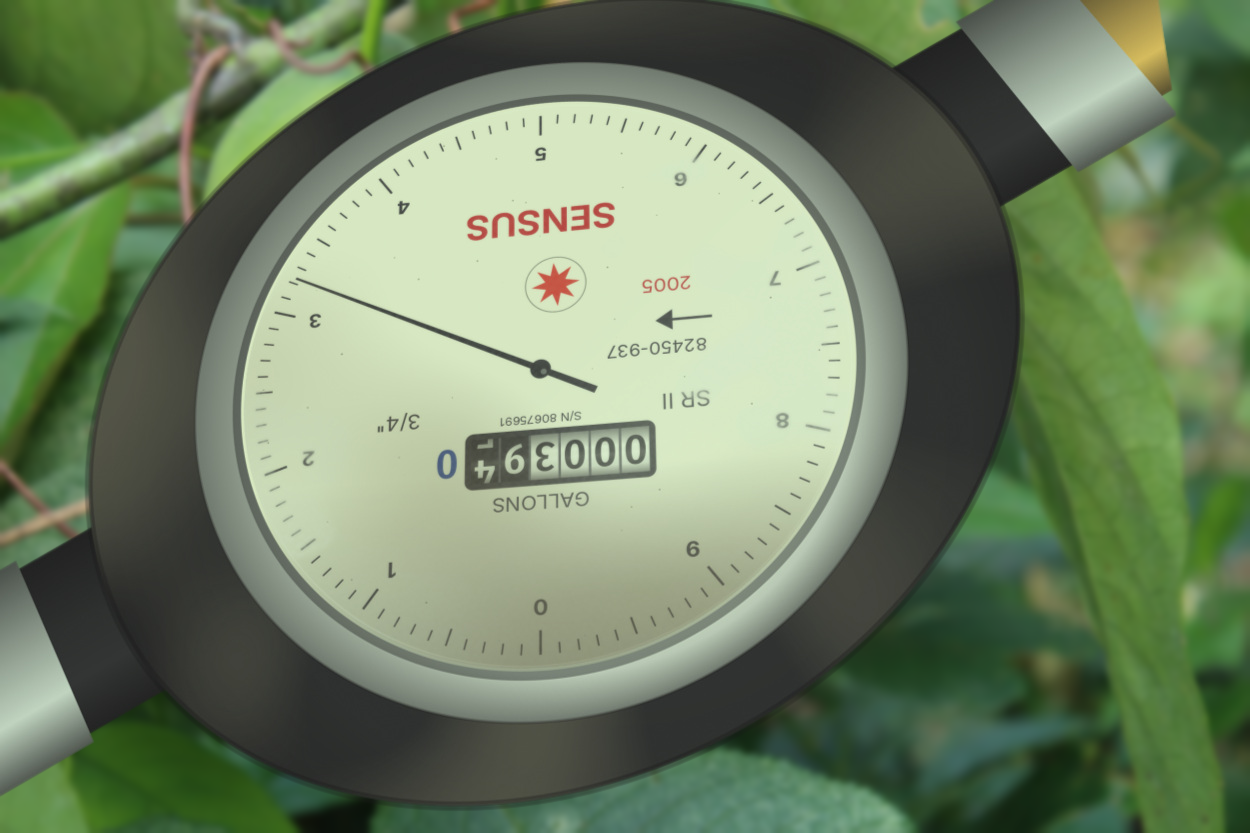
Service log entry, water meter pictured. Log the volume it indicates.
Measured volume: 3943.2 gal
